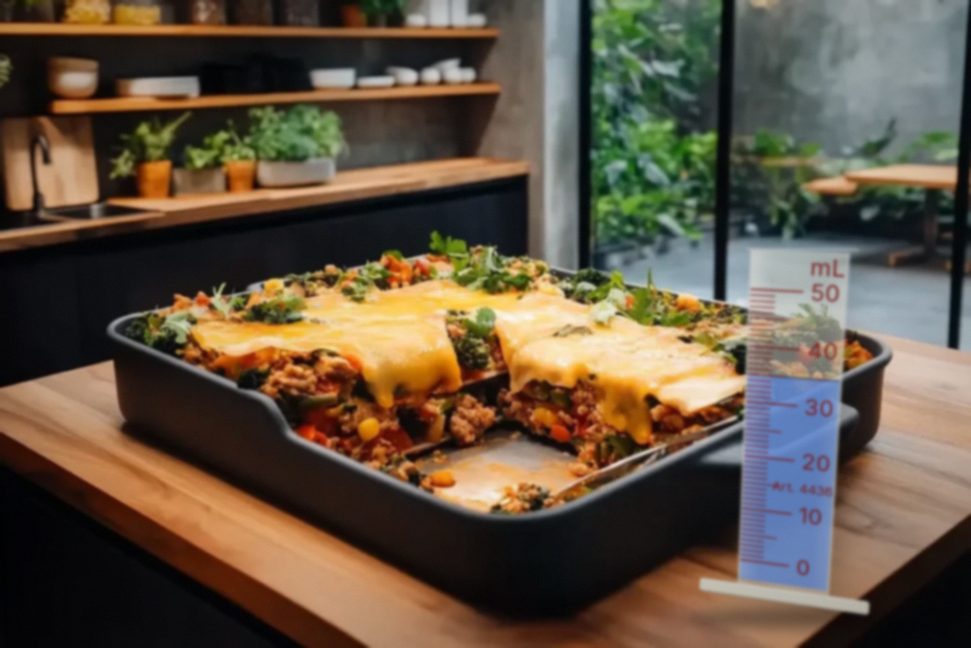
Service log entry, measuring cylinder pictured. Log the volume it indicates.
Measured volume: 35 mL
